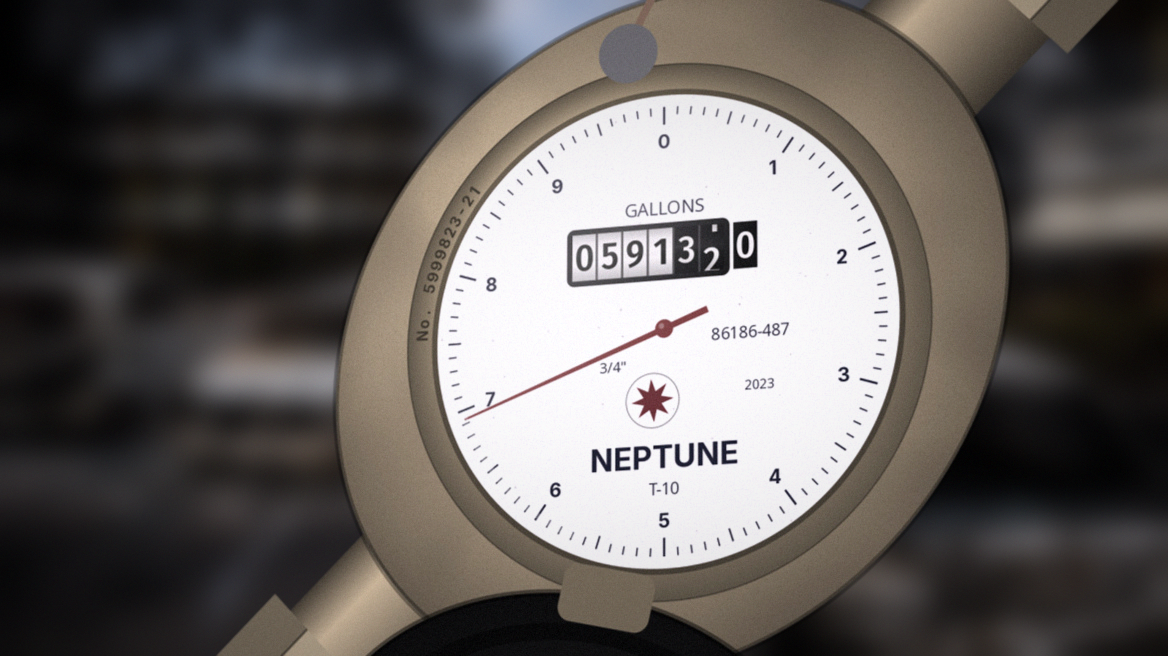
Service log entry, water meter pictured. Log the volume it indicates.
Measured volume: 591316.9 gal
